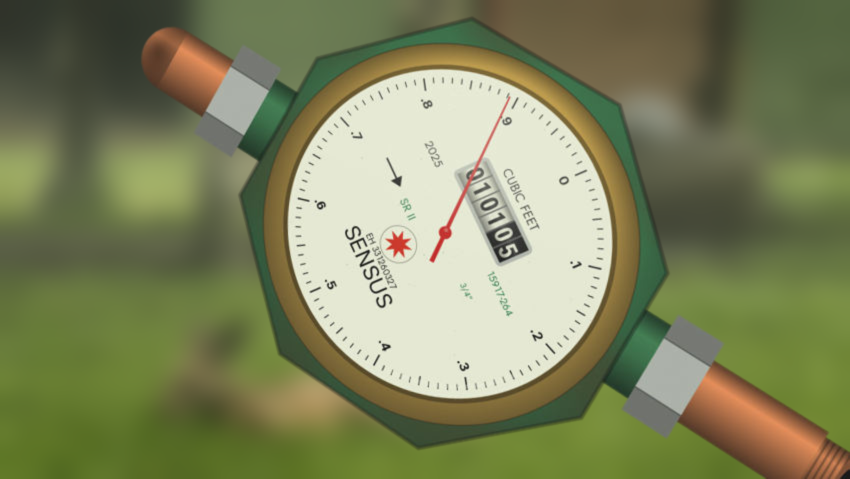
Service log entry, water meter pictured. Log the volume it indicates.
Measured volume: 10104.89 ft³
